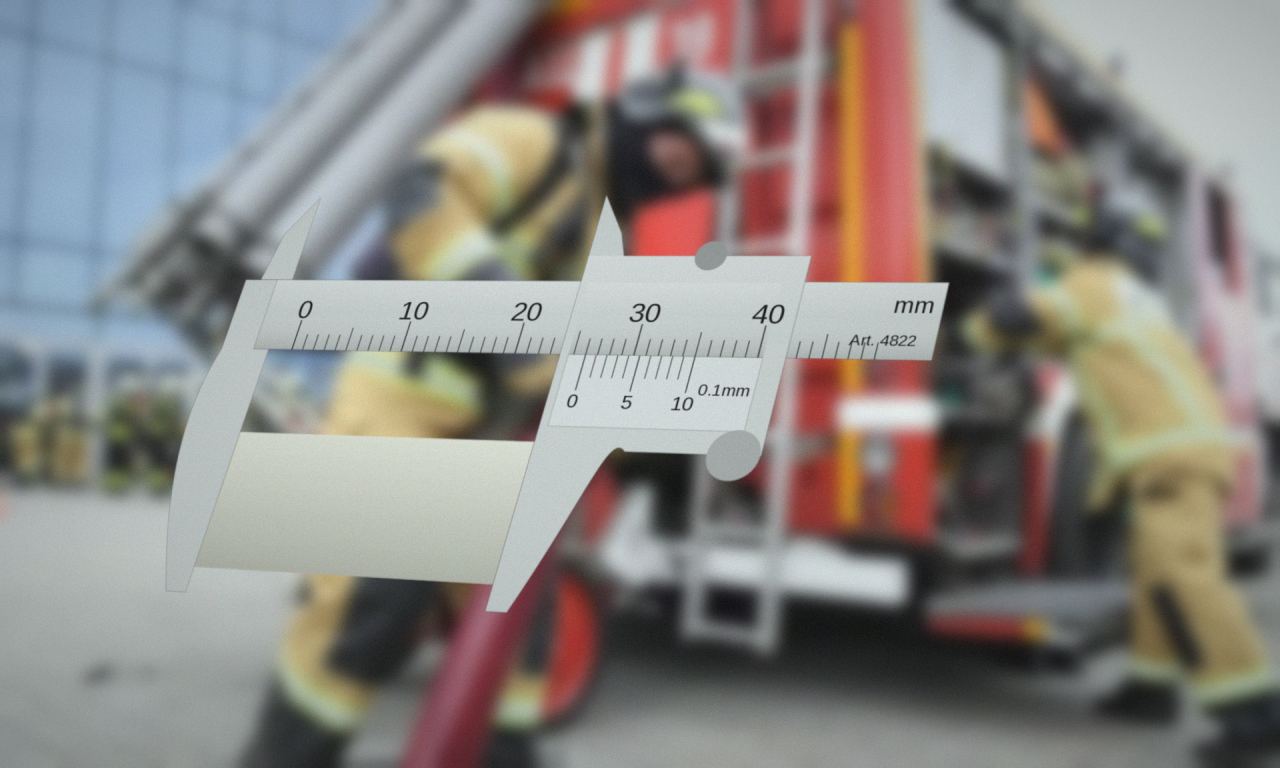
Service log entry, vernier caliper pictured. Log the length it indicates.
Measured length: 26.0 mm
